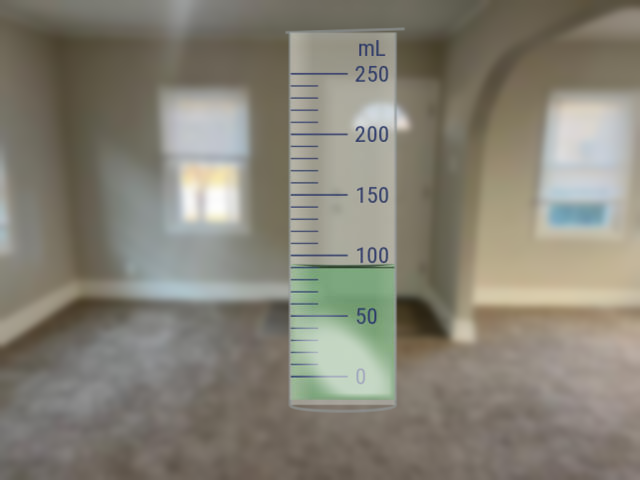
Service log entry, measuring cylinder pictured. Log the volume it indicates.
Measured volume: 90 mL
